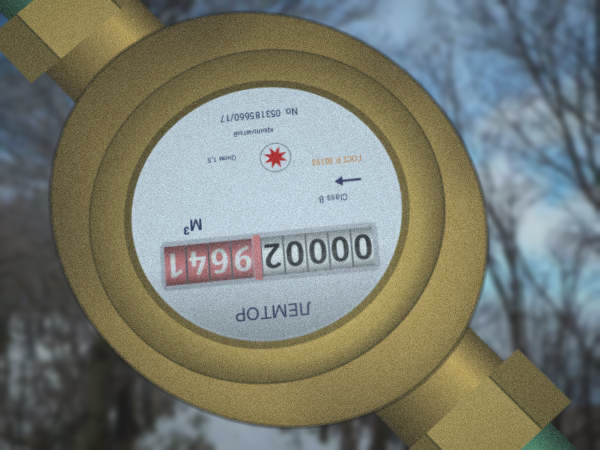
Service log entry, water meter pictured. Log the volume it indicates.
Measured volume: 2.9641 m³
